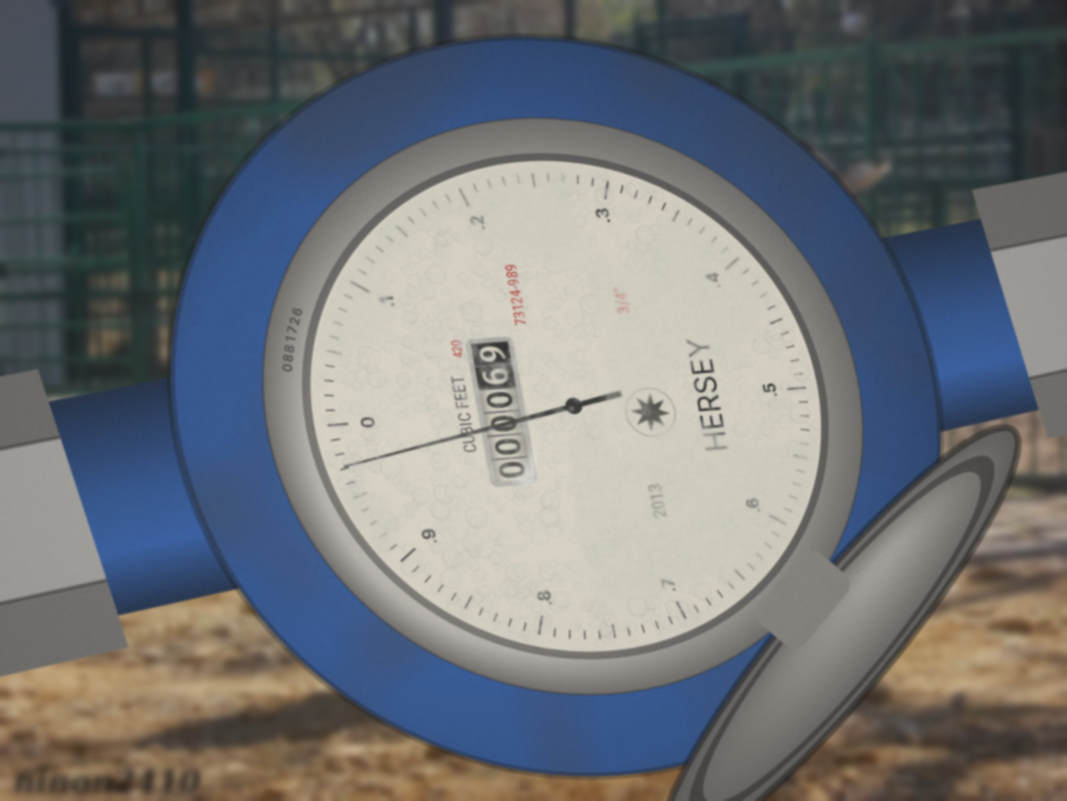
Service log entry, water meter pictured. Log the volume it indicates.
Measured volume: 68.97 ft³
